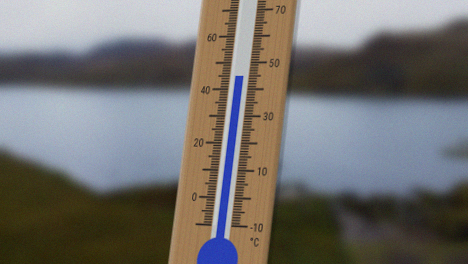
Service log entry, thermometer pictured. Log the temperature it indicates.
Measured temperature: 45 °C
